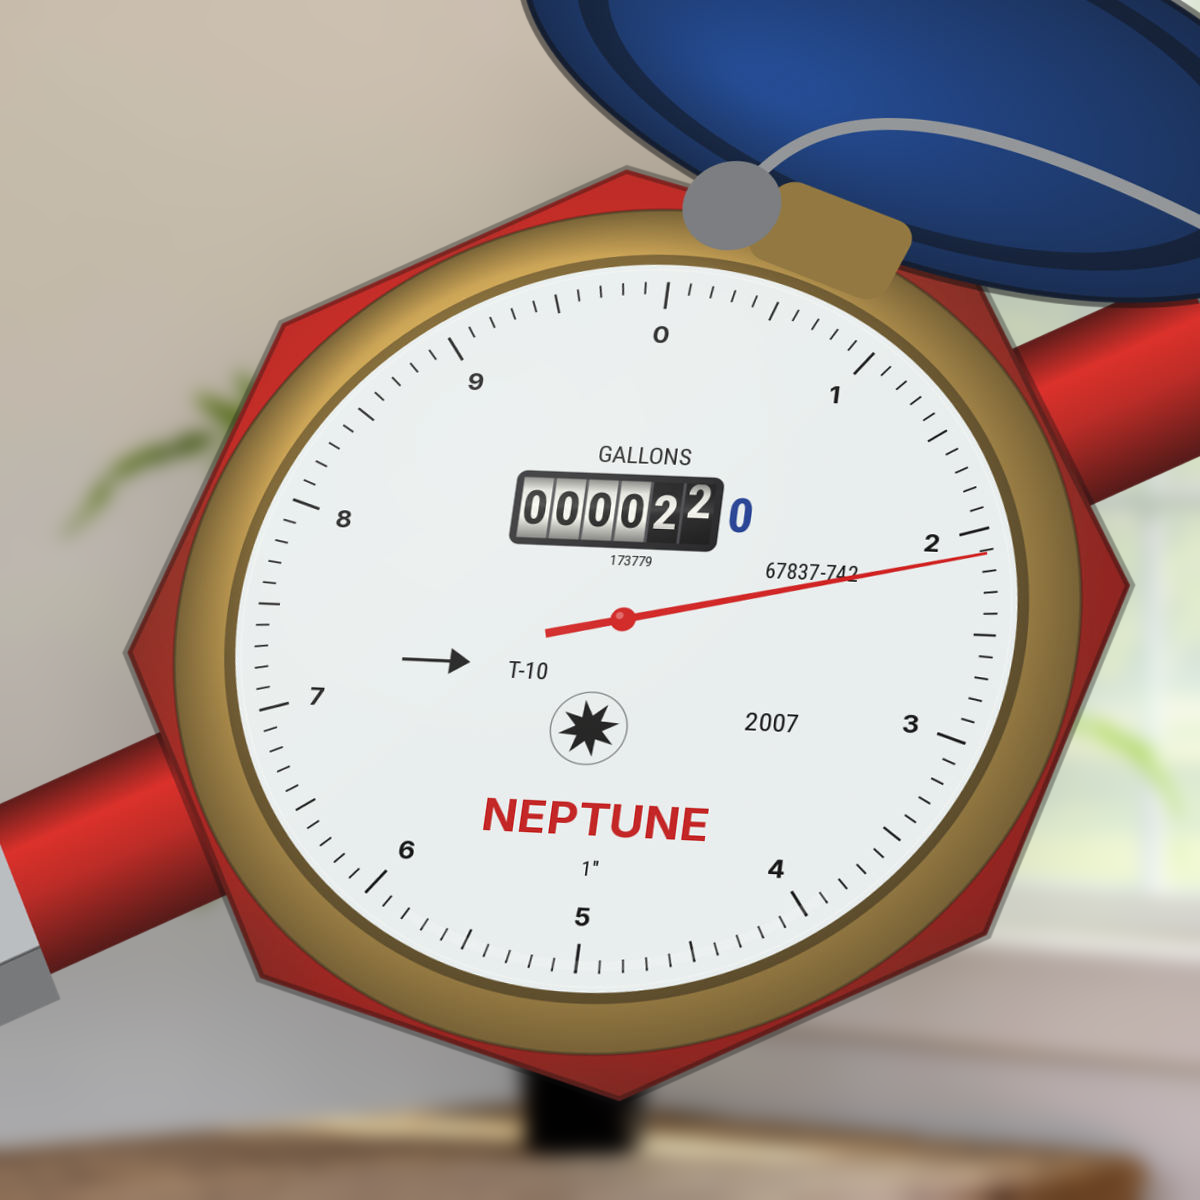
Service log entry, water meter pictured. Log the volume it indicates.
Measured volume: 222.1 gal
